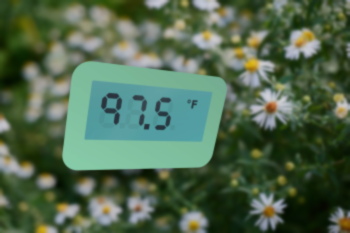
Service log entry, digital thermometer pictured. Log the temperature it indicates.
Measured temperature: 97.5 °F
